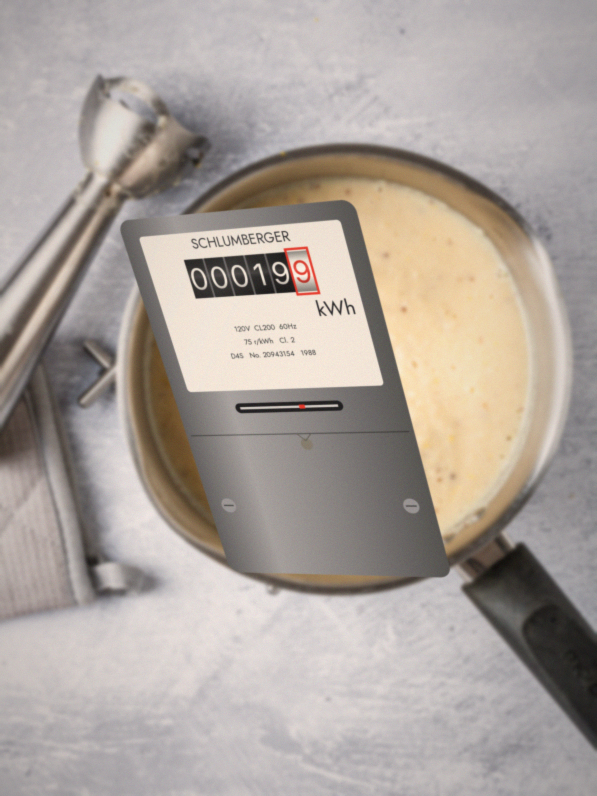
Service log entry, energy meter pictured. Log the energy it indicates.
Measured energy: 19.9 kWh
